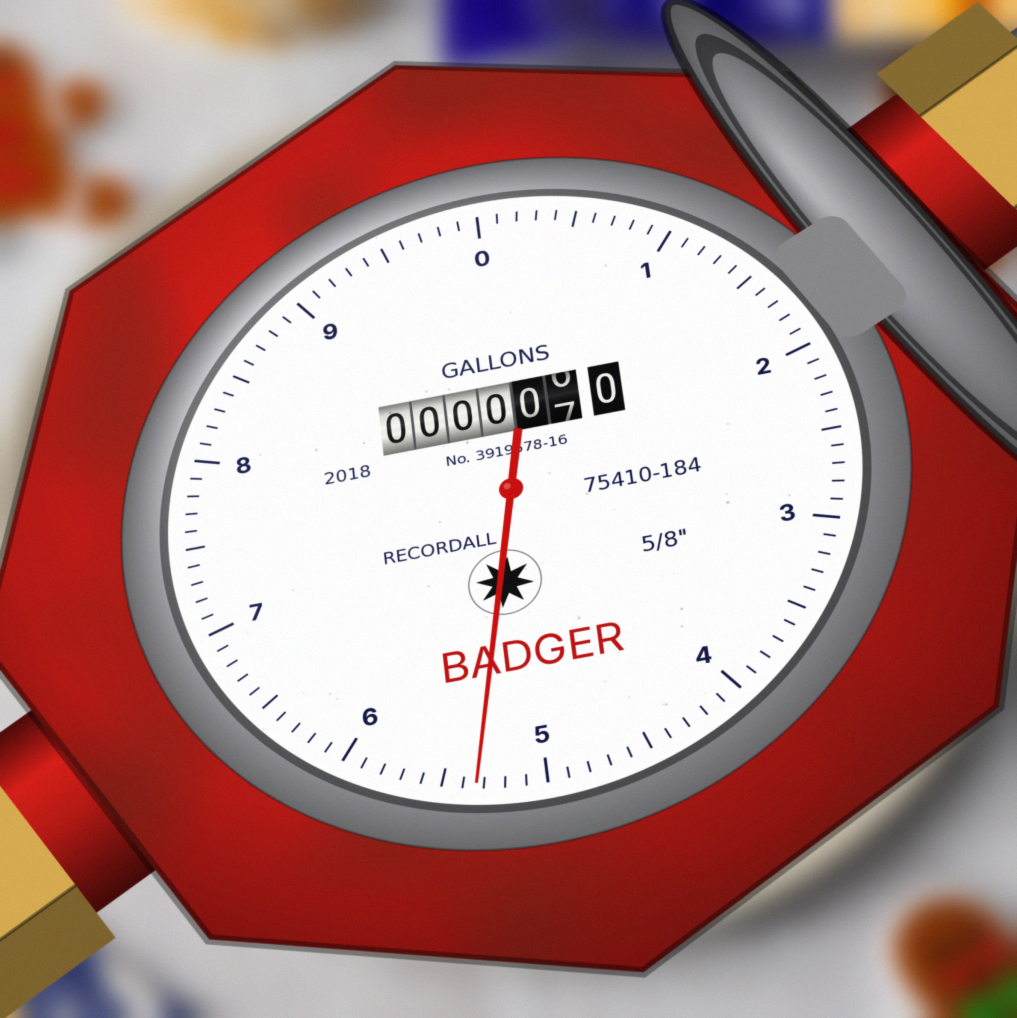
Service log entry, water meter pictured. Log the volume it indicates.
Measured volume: 65.3 gal
